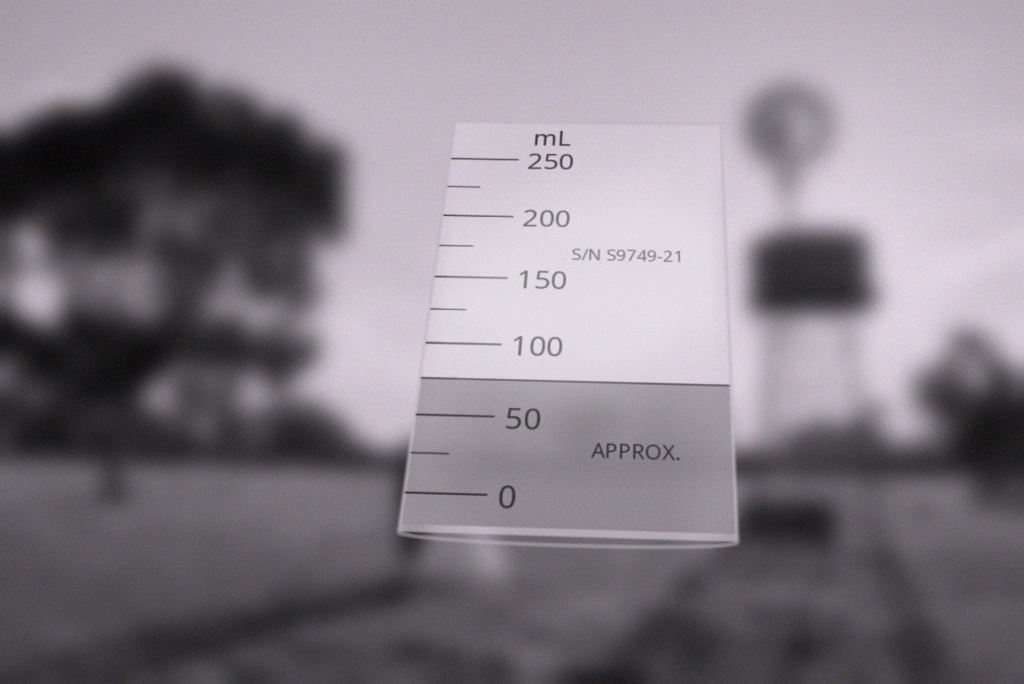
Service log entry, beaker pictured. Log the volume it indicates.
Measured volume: 75 mL
